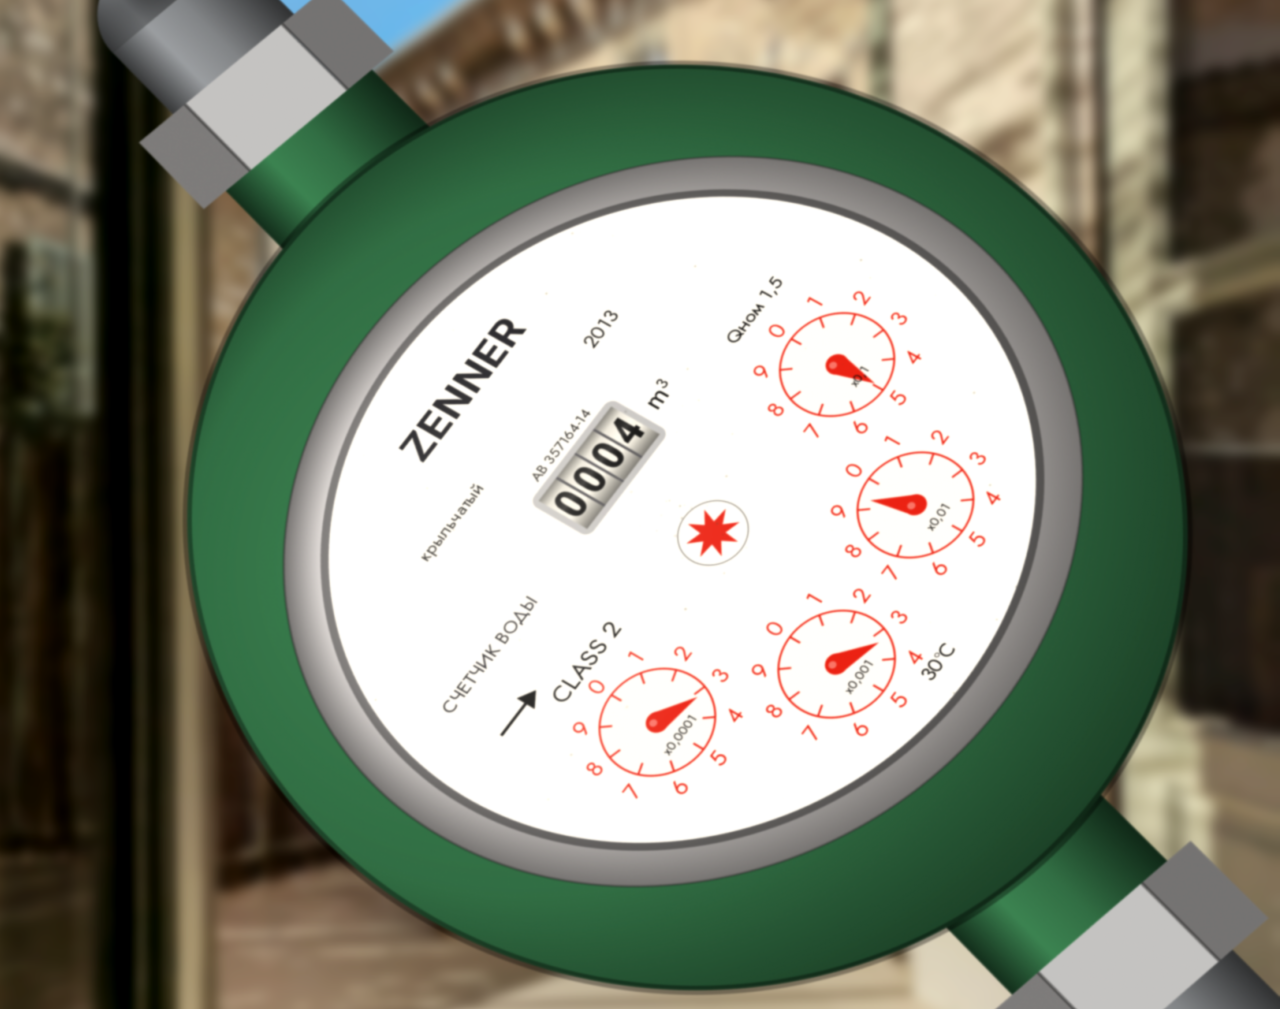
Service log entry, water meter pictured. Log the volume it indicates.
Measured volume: 4.4933 m³
